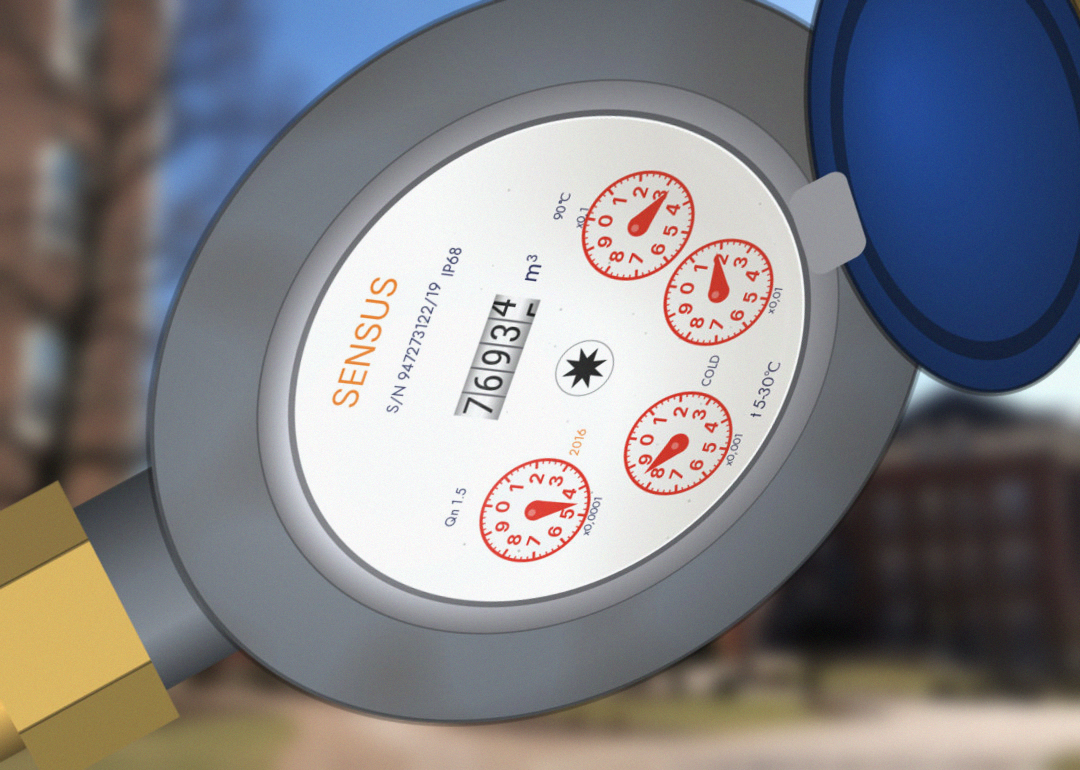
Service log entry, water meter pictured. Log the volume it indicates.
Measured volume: 76934.3184 m³
